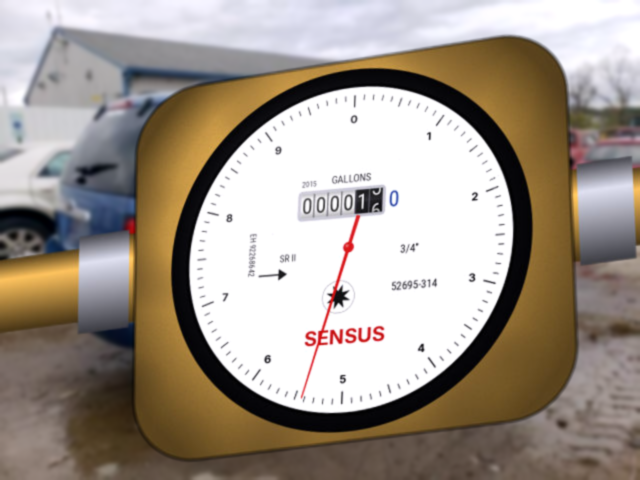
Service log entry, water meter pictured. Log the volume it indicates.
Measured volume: 155.4 gal
